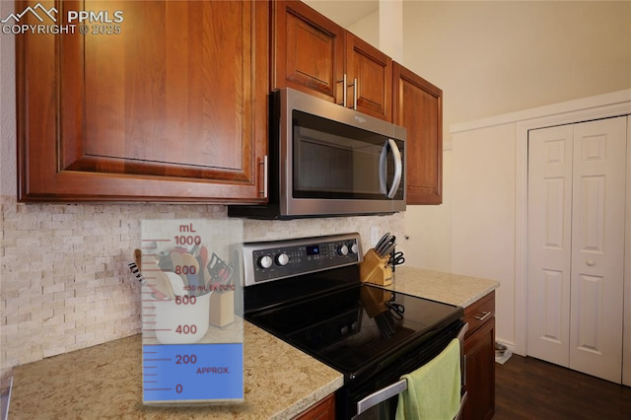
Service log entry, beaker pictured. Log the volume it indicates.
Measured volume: 300 mL
